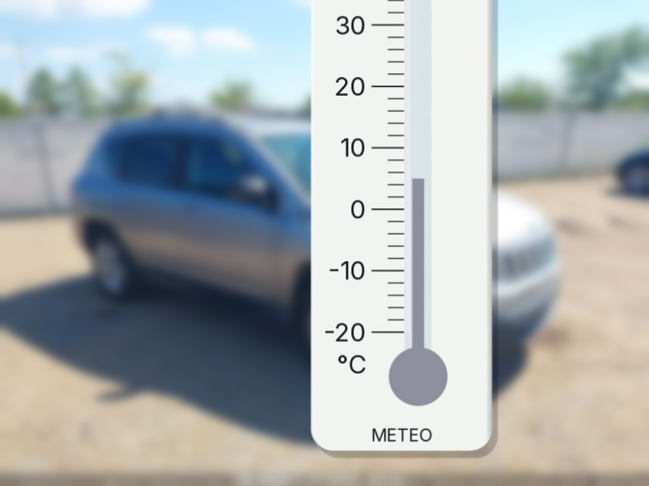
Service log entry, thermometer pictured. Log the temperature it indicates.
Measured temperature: 5 °C
